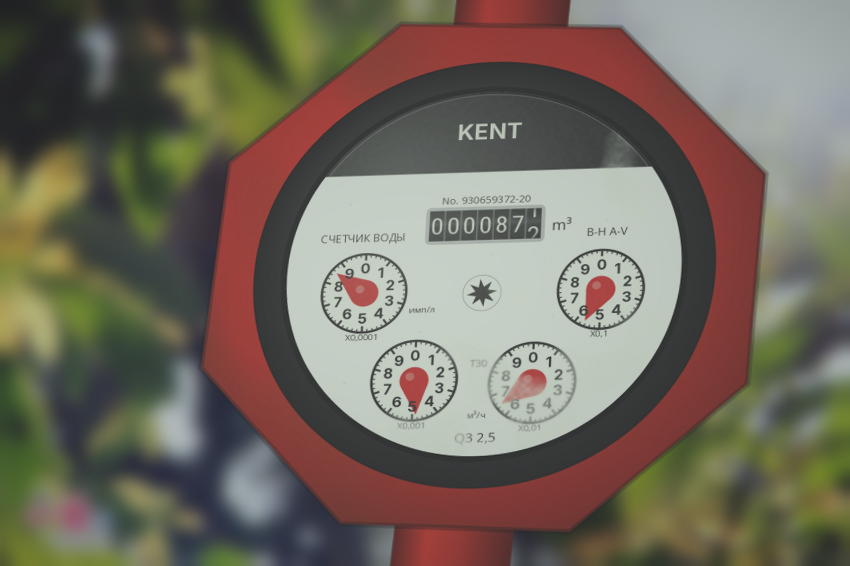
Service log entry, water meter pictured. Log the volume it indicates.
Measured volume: 871.5648 m³
